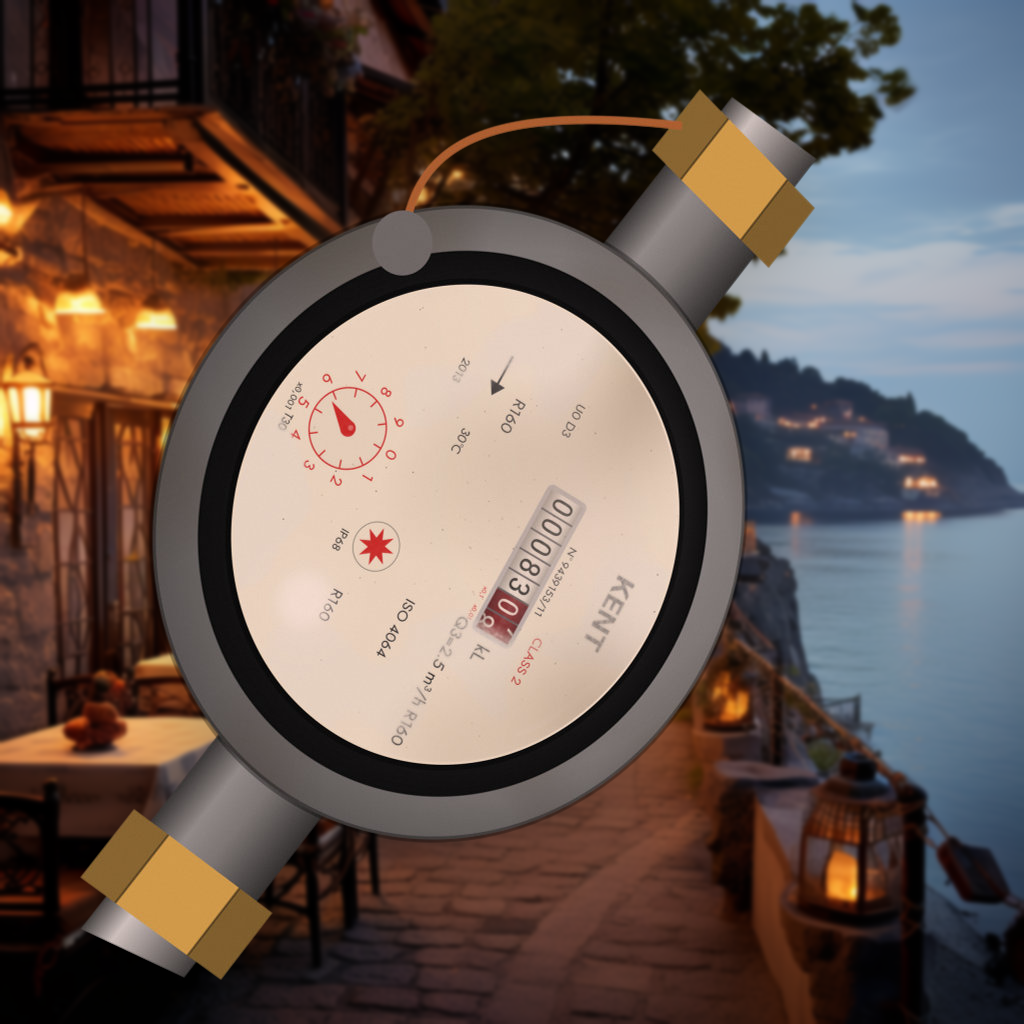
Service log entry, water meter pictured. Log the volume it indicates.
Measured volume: 83.075 kL
